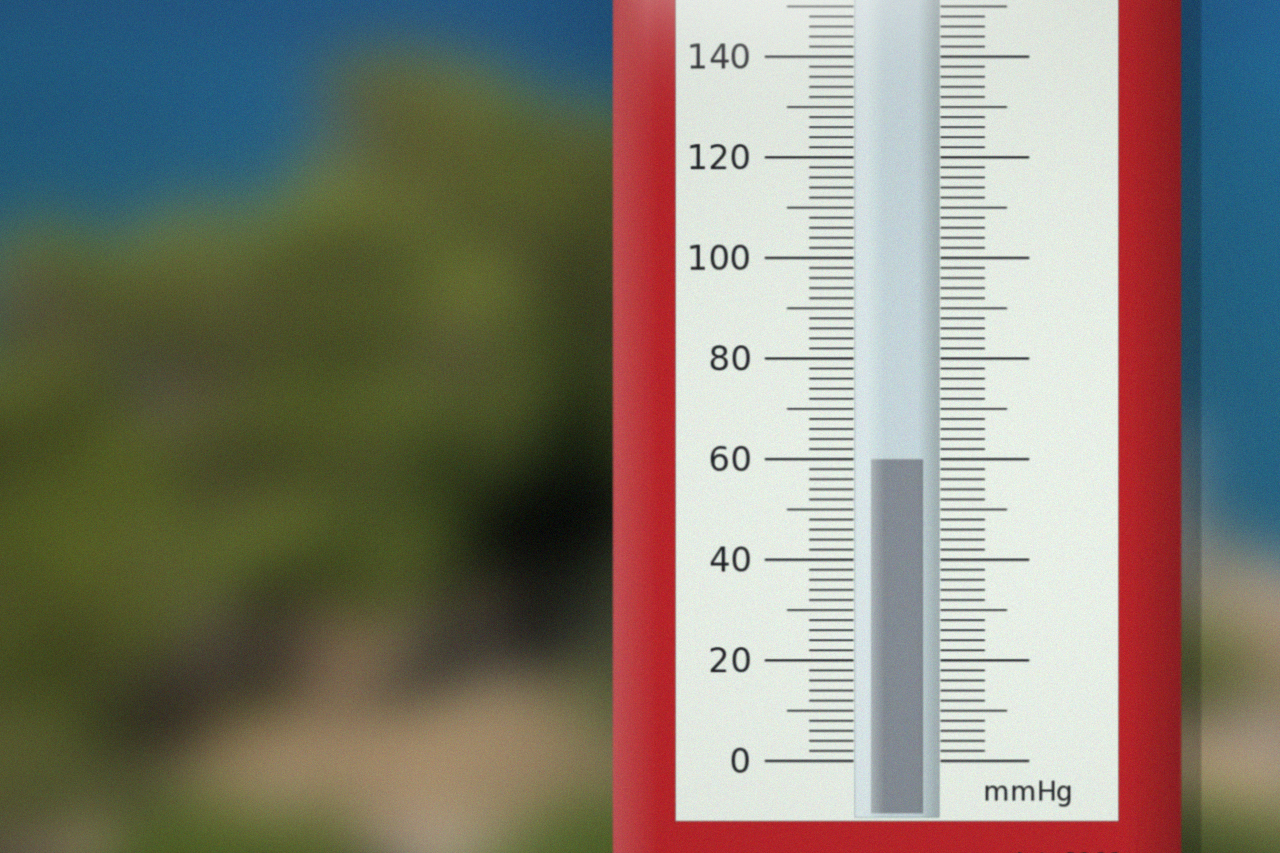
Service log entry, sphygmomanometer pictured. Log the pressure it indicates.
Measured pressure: 60 mmHg
